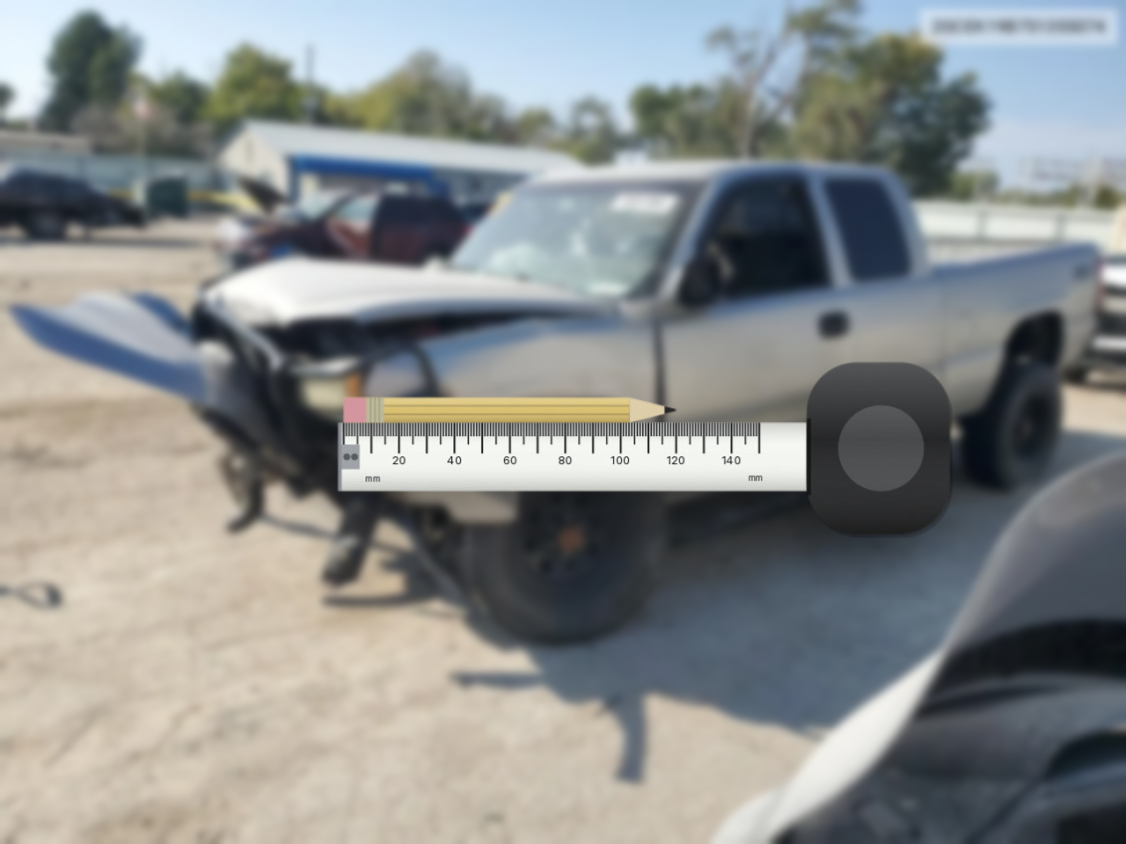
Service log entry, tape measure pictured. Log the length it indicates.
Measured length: 120 mm
